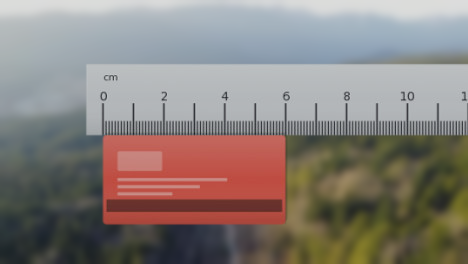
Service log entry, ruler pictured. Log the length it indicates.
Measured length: 6 cm
